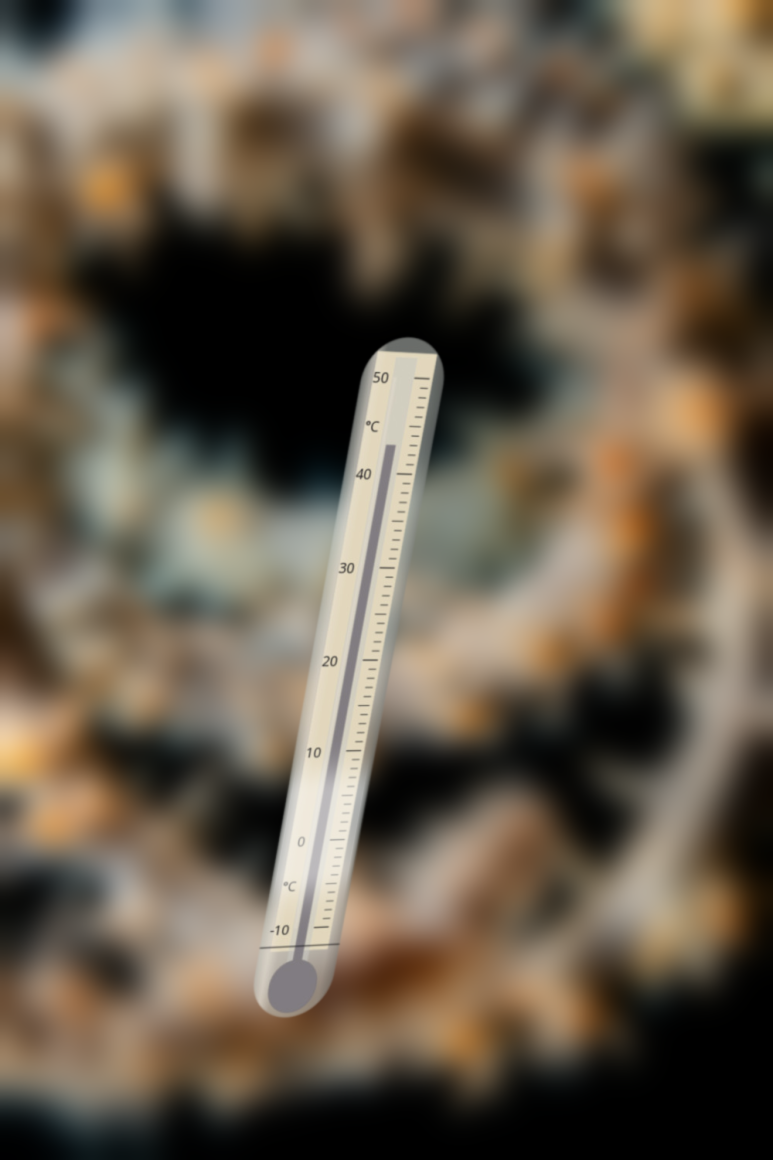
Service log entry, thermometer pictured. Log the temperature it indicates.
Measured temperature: 43 °C
